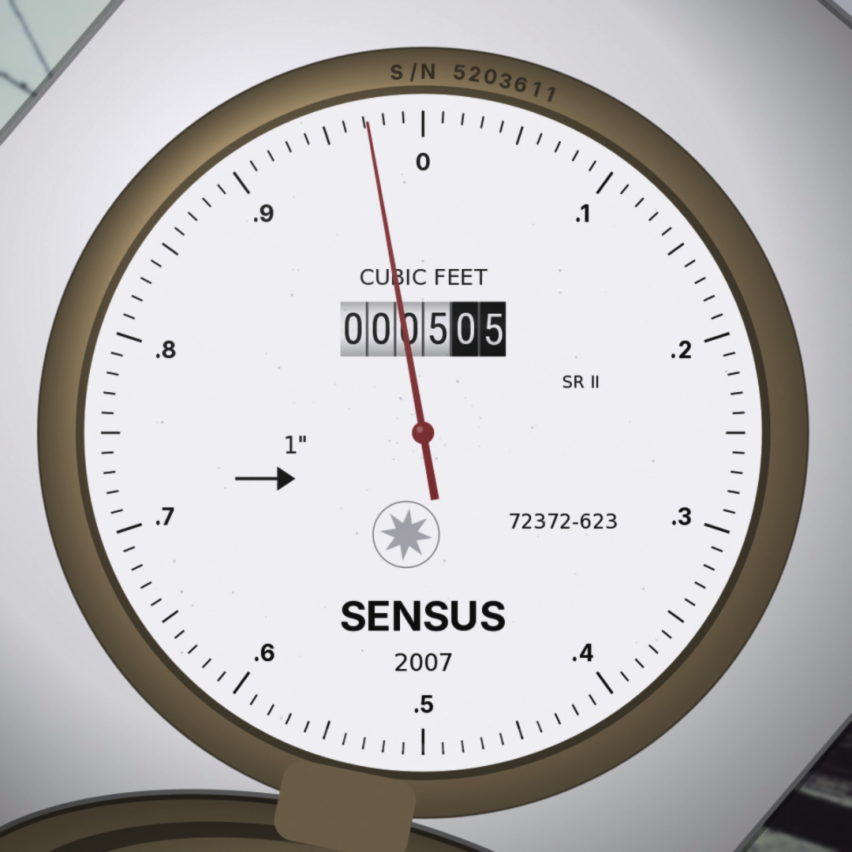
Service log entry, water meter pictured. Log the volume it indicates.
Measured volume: 504.97 ft³
